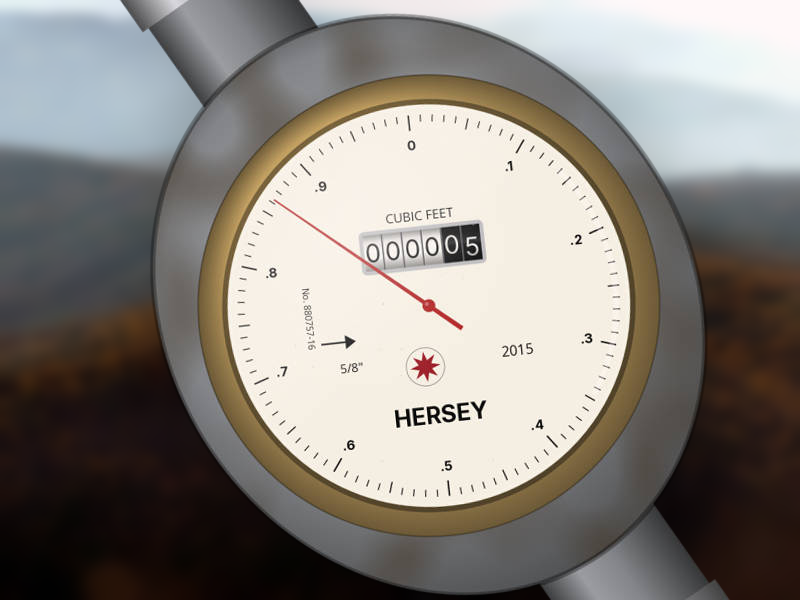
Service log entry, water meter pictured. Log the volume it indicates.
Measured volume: 4.86 ft³
